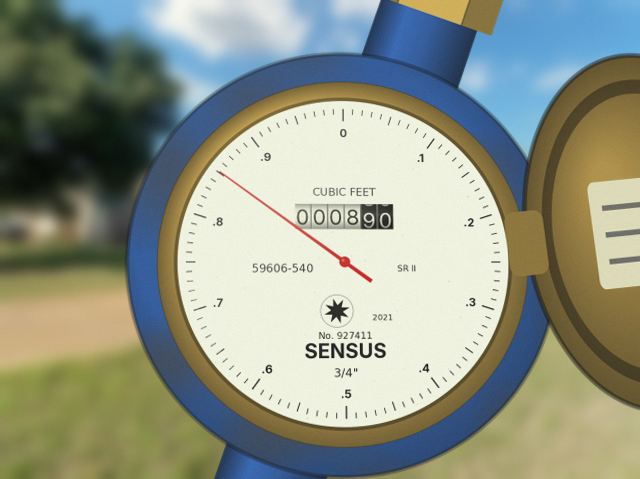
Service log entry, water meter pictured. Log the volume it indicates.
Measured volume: 889.85 ft³
